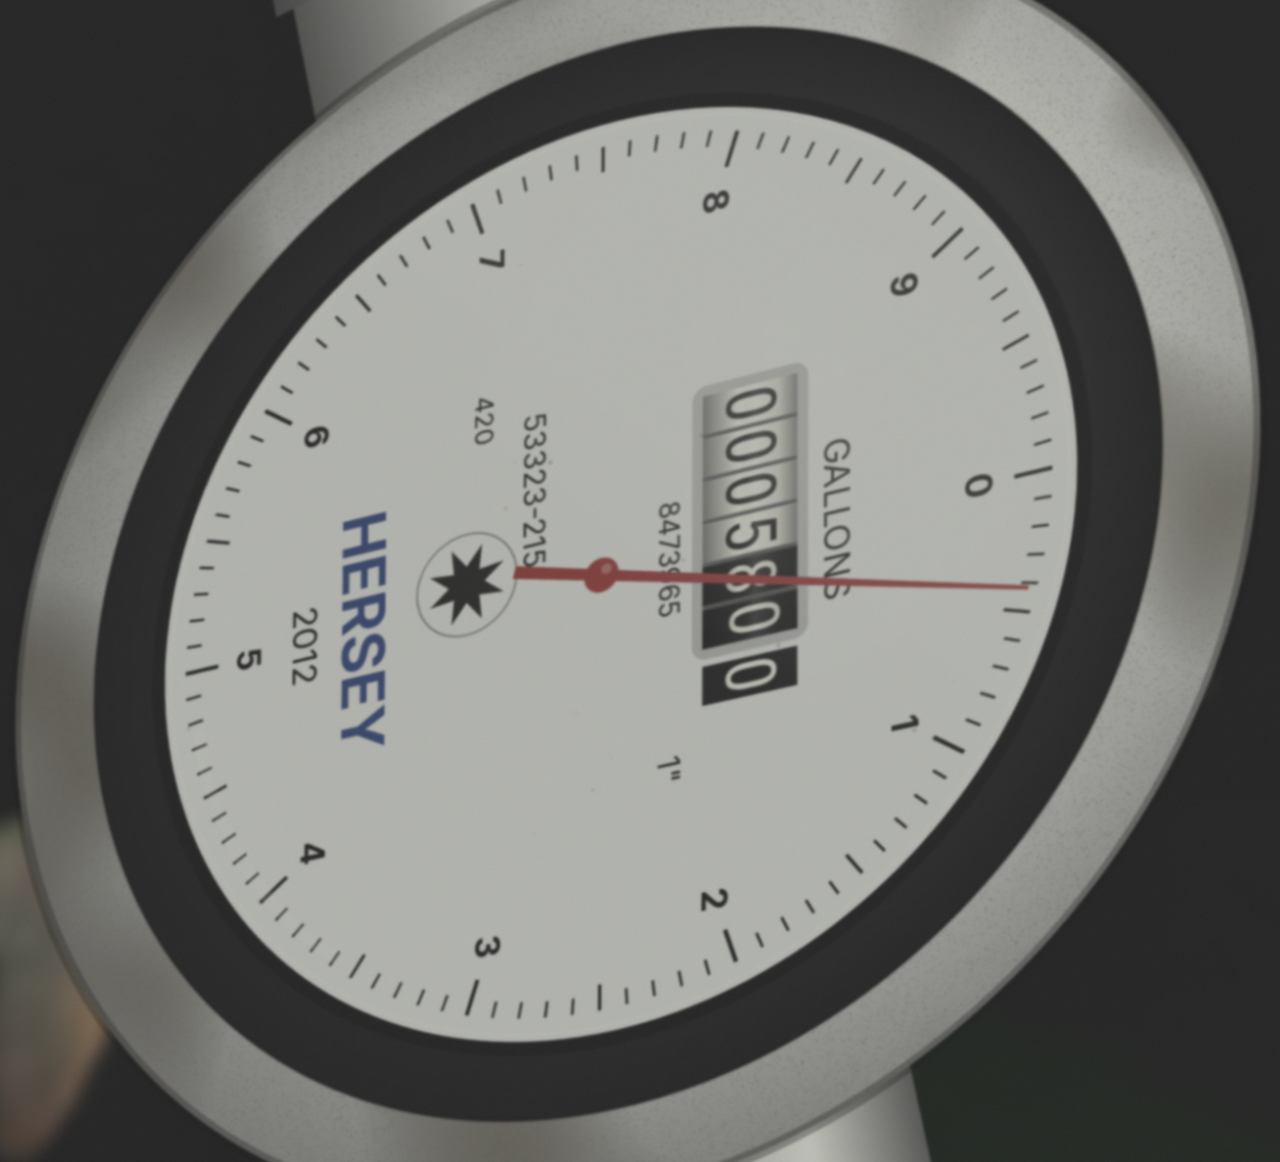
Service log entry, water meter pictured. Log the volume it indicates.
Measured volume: 5800.4 gal
